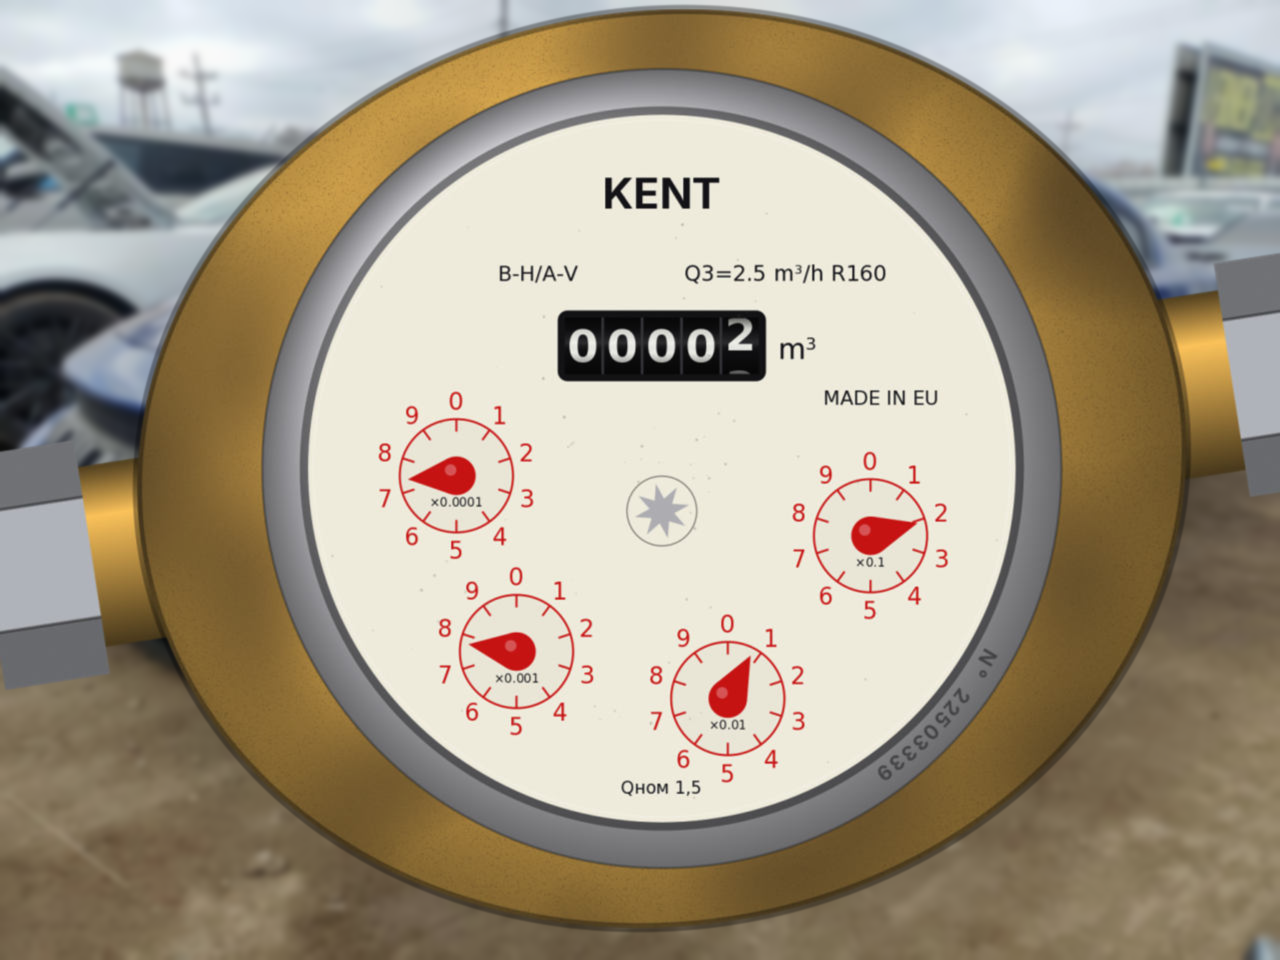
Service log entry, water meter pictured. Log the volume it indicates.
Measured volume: 2.2077 m³
